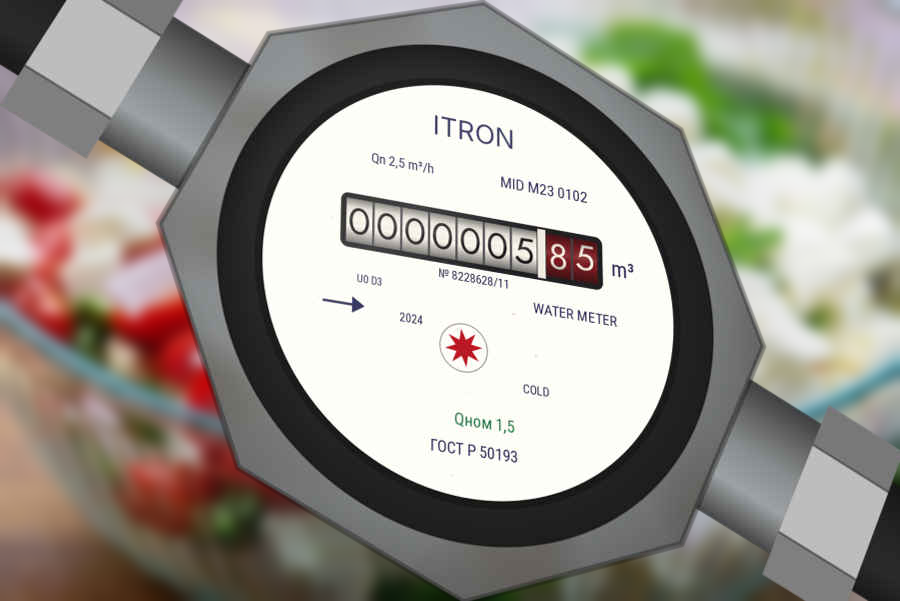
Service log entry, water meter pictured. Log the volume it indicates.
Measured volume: 5.85 m³
